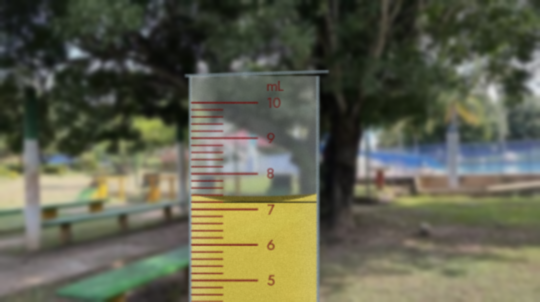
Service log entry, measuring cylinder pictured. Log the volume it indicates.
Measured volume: 7.2 mL
